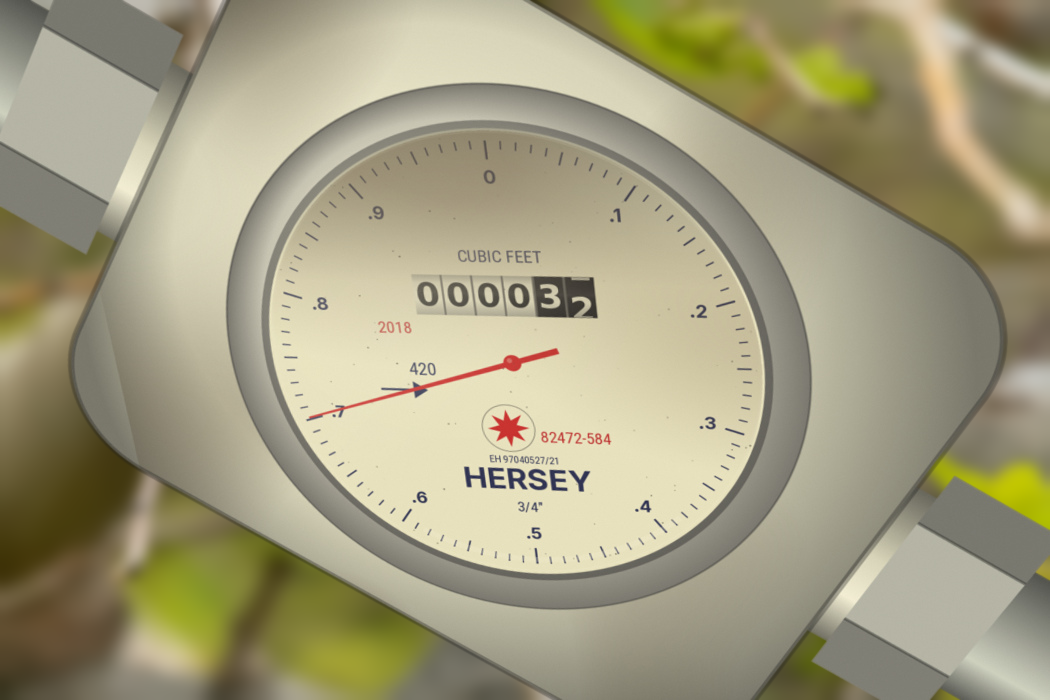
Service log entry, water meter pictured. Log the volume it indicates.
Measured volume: 31.70 ft³
